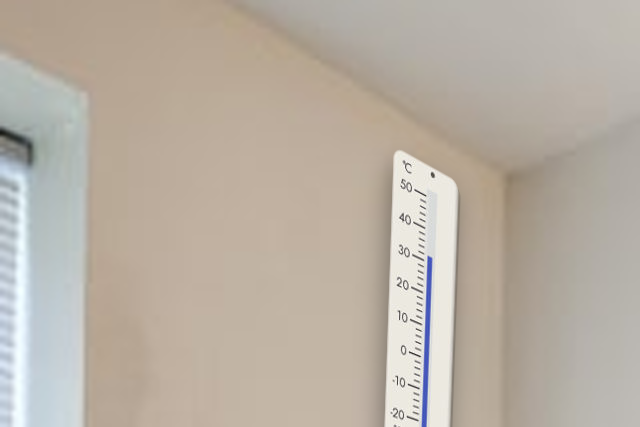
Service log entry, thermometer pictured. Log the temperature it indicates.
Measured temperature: 32 °C
